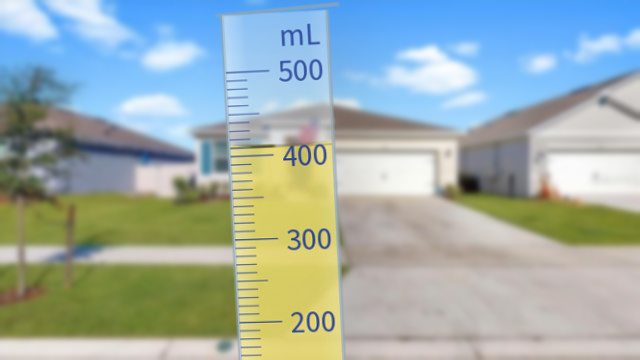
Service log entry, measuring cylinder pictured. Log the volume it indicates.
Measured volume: 410 mL
